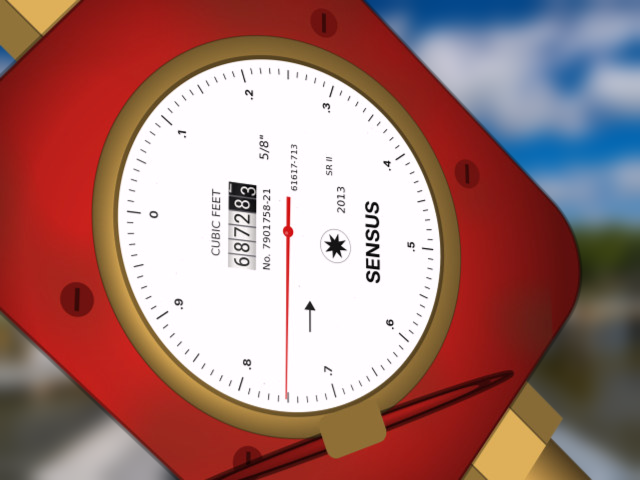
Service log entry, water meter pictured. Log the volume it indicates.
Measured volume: 687282.75 ft³
